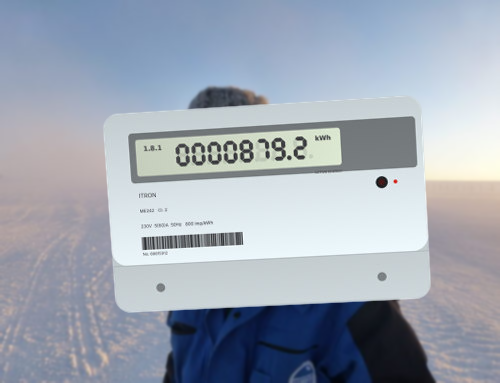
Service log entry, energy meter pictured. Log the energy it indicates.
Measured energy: 879.2 kWh
